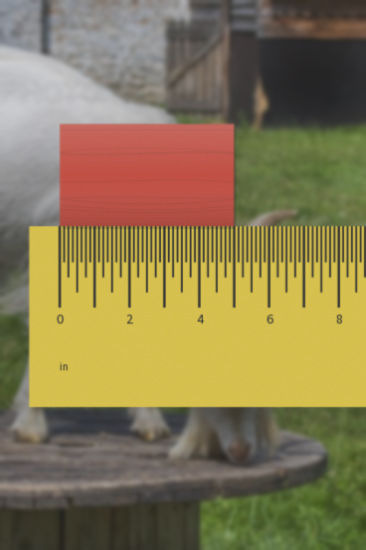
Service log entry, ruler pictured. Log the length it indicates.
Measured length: 5 in
